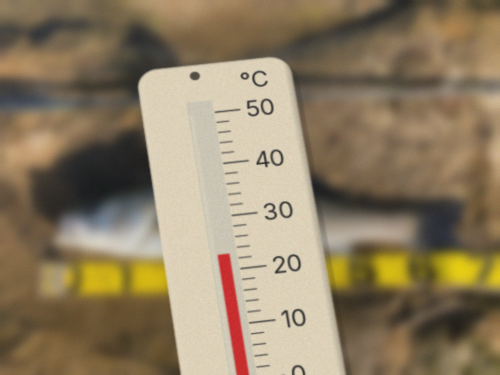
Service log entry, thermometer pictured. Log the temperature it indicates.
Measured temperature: 23 °C
